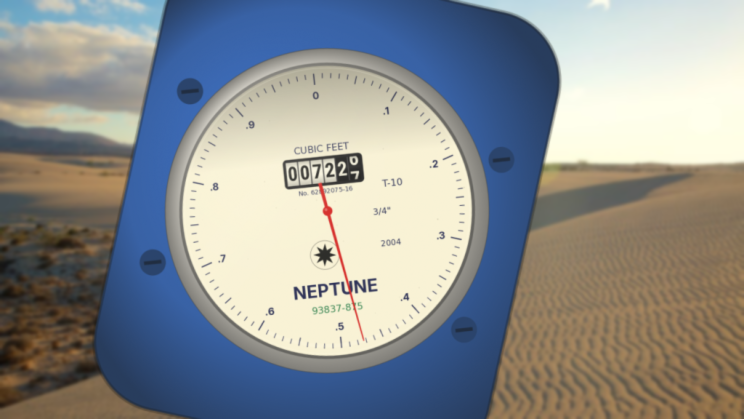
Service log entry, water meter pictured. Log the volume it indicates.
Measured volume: 7226.47 ft³
